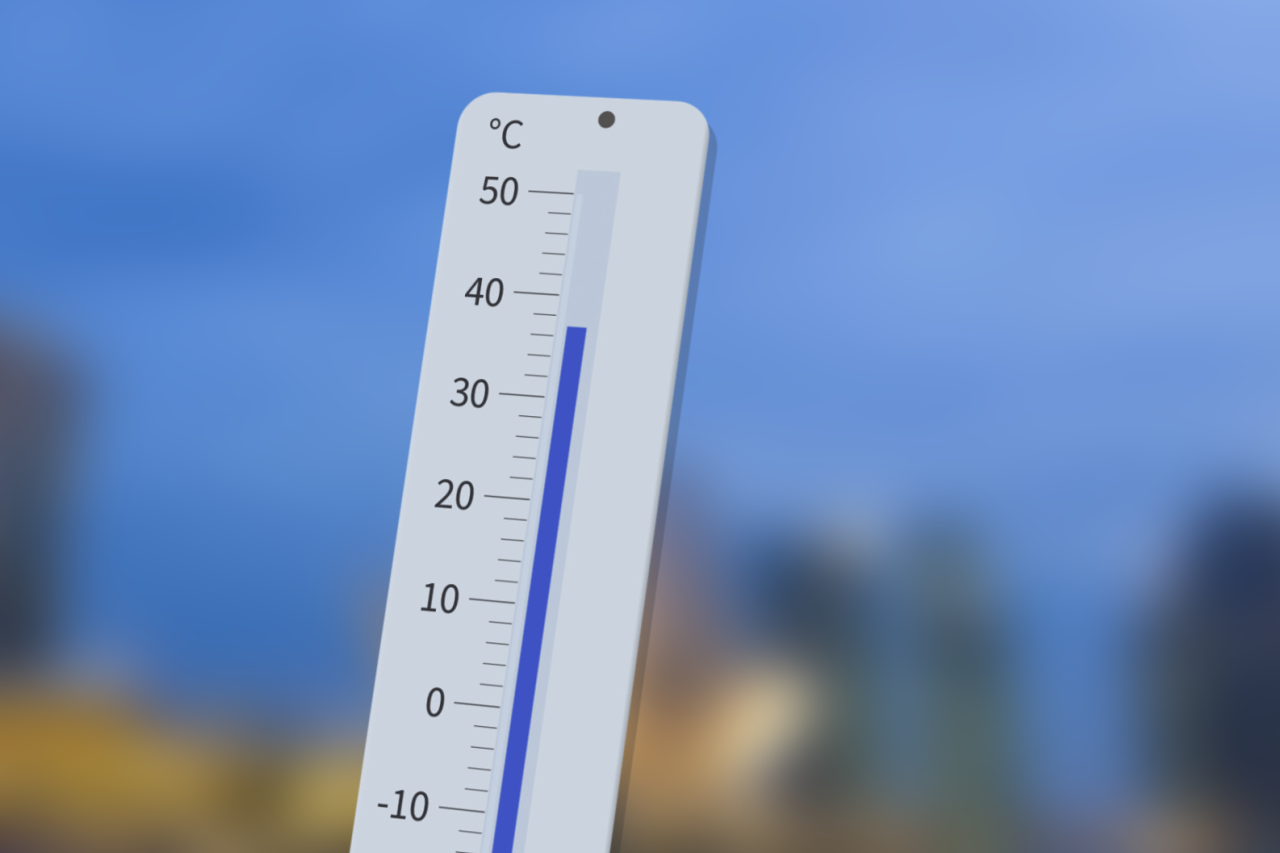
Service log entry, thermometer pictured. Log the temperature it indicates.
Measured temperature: 37 °C
